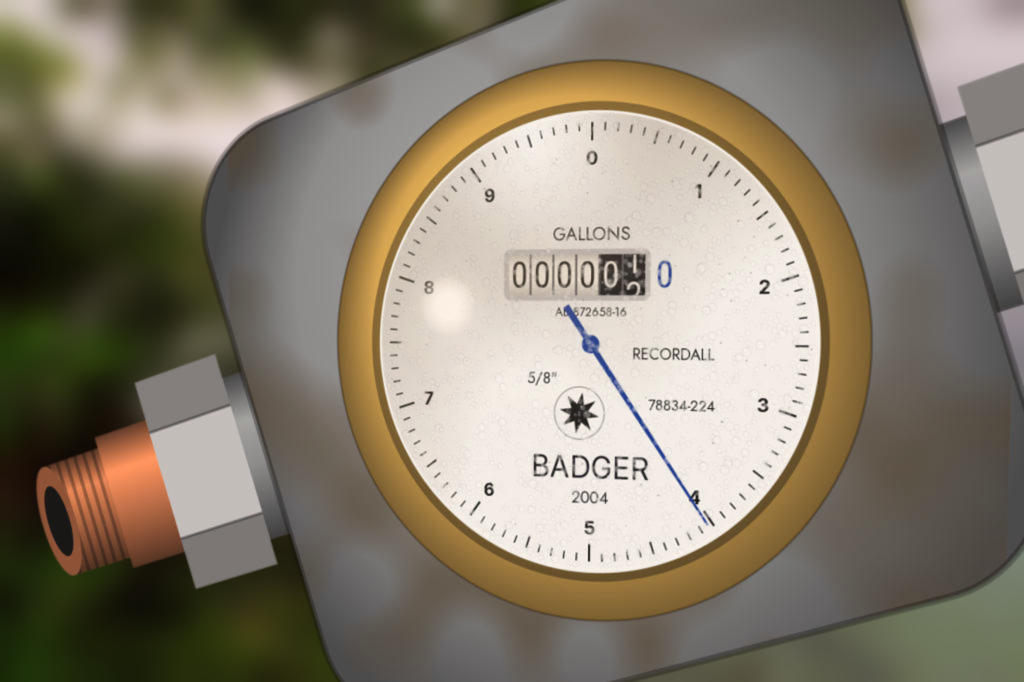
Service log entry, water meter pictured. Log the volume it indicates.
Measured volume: 14.0 gal
